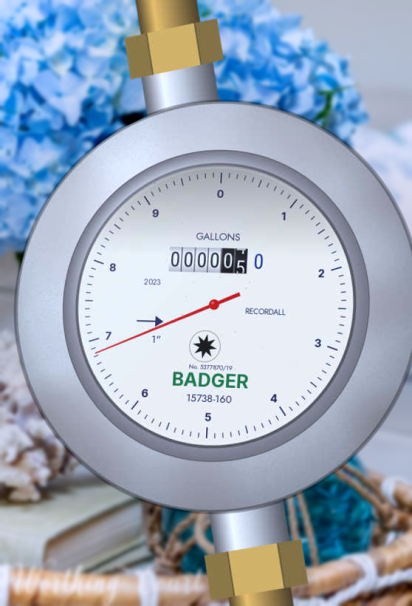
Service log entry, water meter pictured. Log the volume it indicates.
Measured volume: 46.8 gal
